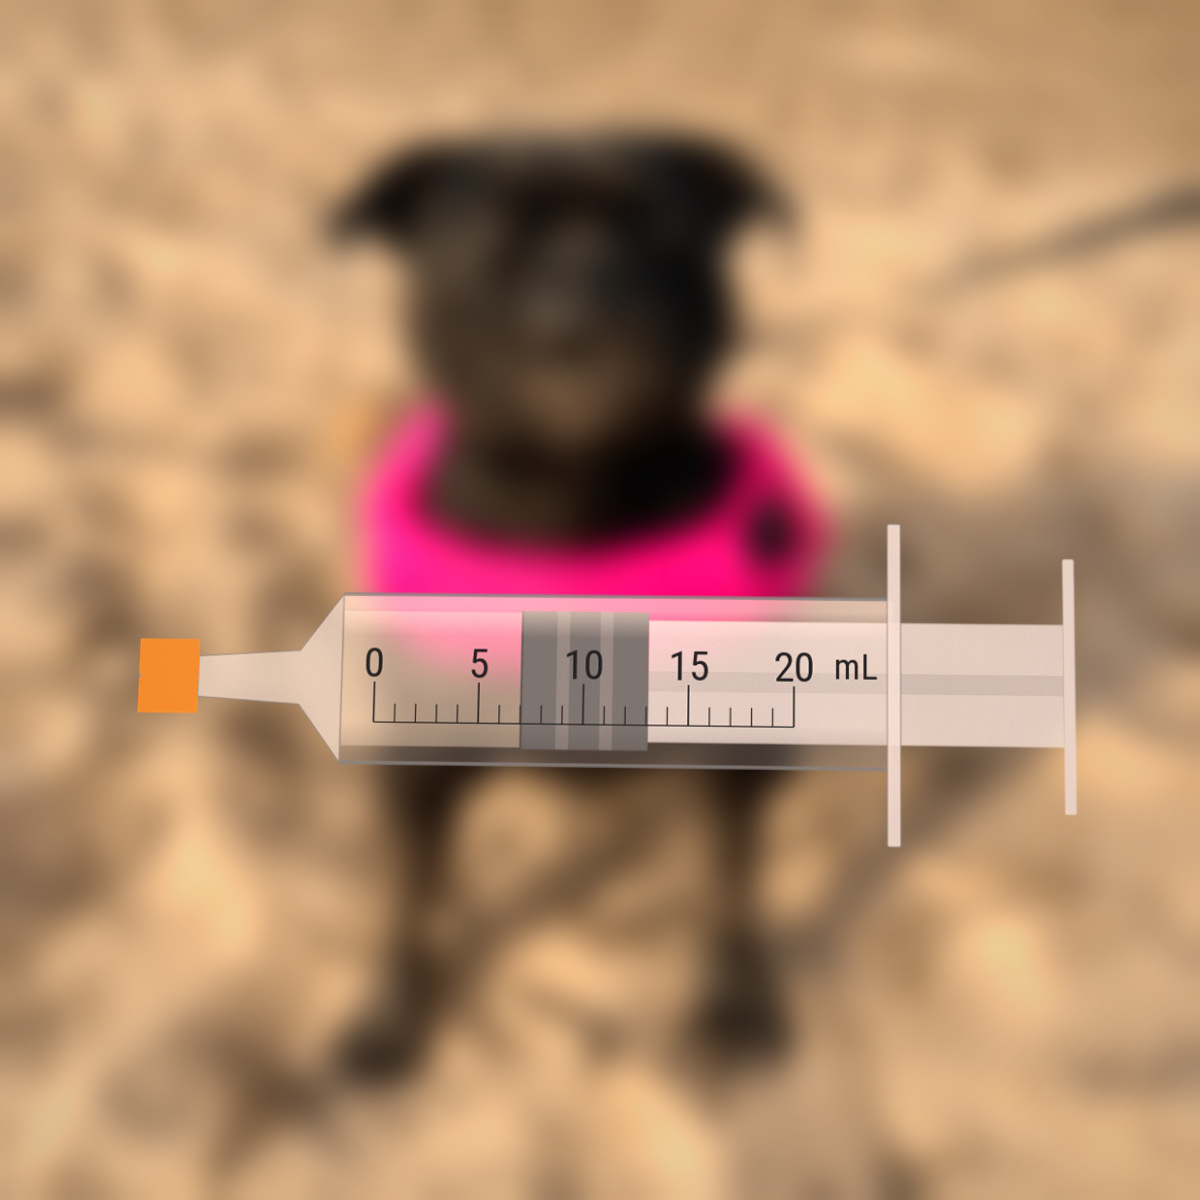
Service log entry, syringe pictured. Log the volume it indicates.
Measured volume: 7 mL
